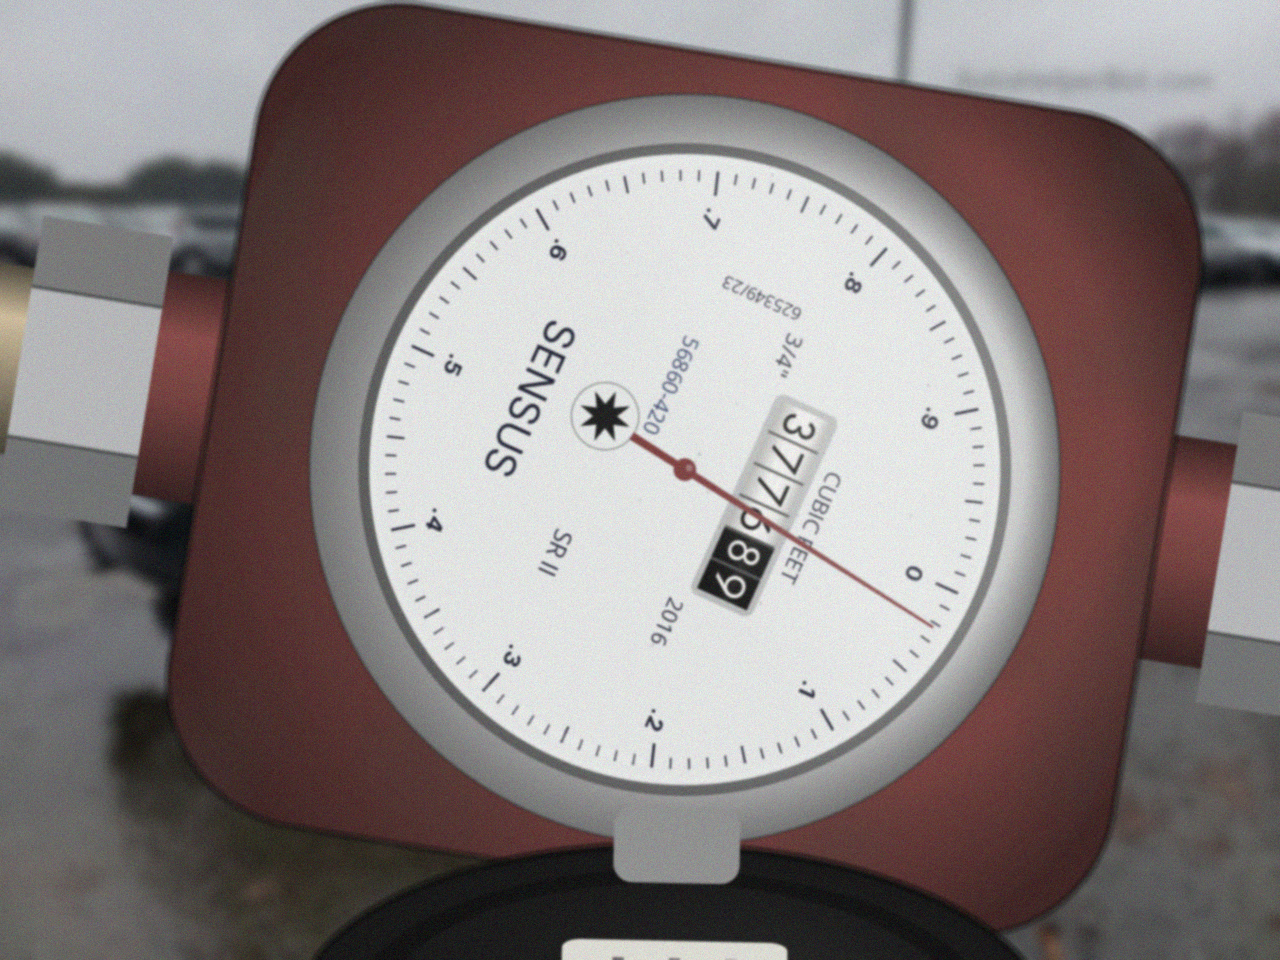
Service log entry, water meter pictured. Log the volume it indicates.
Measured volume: 377689.02 ft³
